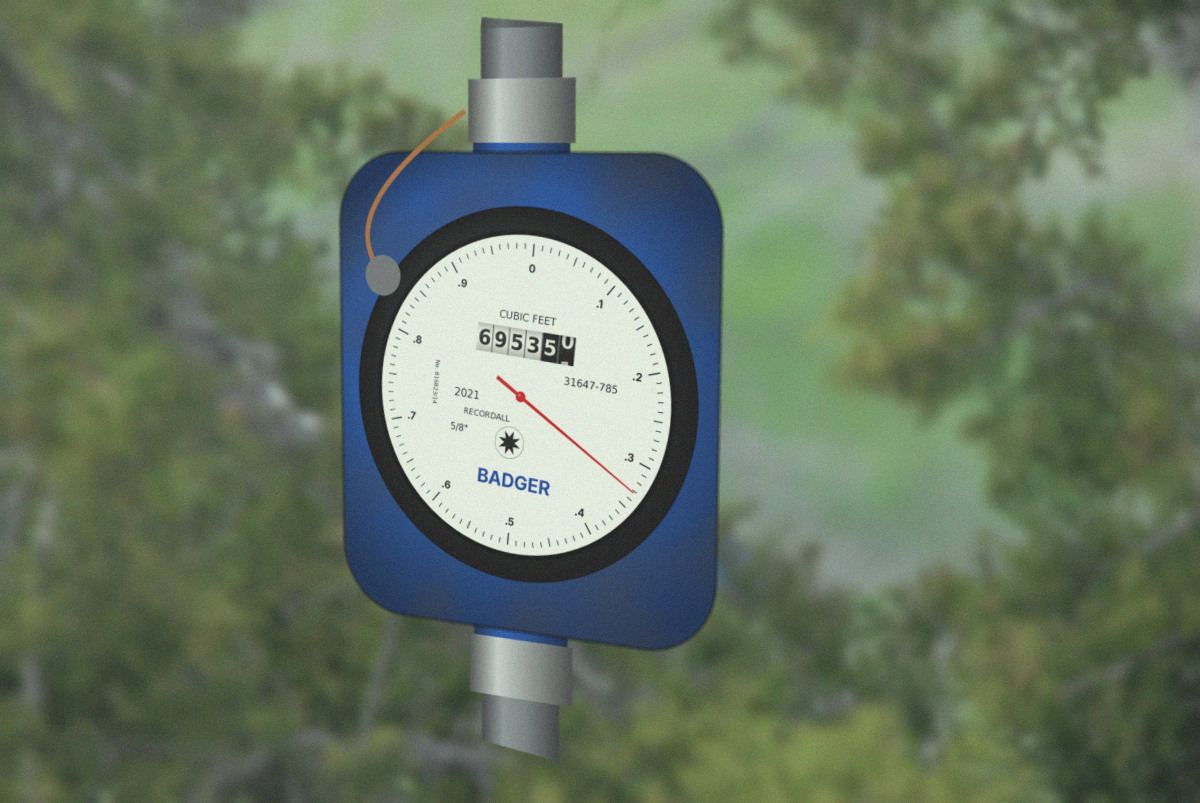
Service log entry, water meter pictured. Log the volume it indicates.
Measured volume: 695350.33 ft³
